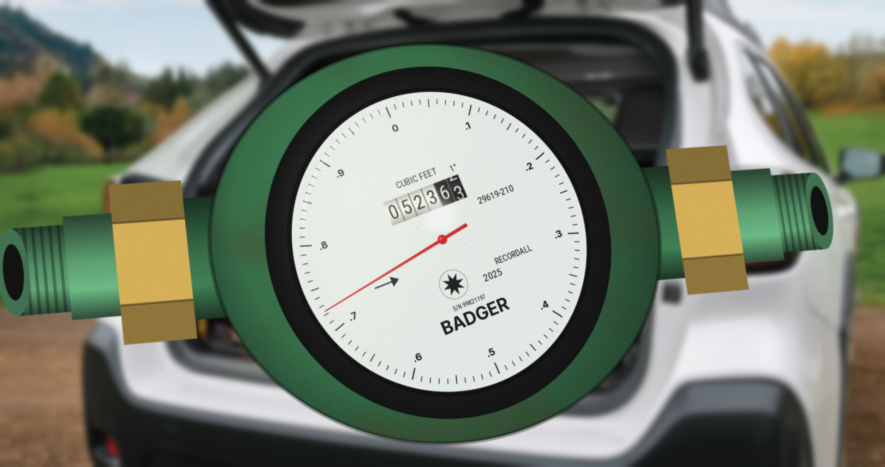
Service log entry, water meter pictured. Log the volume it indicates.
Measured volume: 52362.72 ft³
